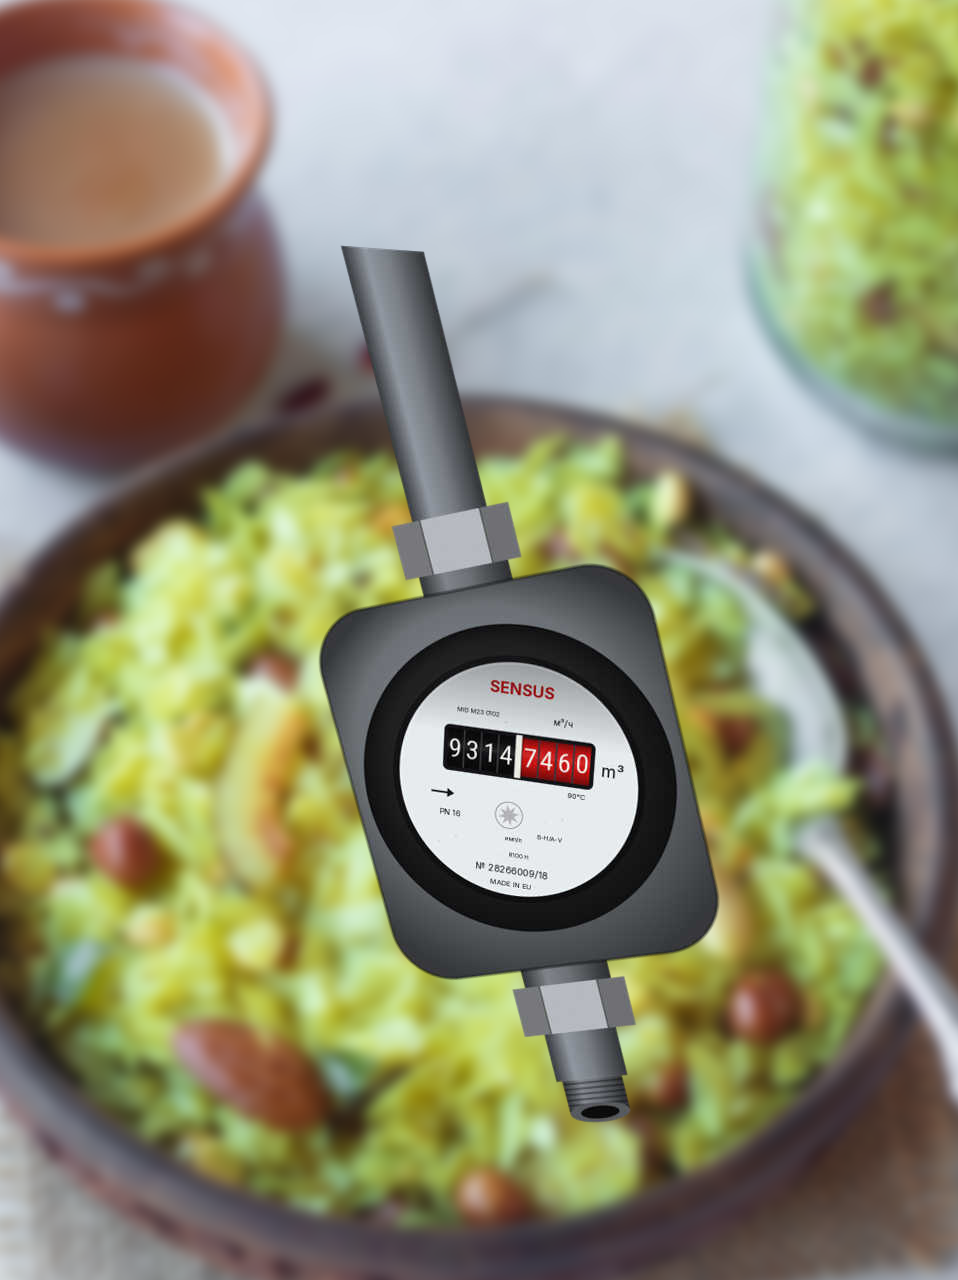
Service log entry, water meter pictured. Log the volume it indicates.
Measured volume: 9314.7460 m³
